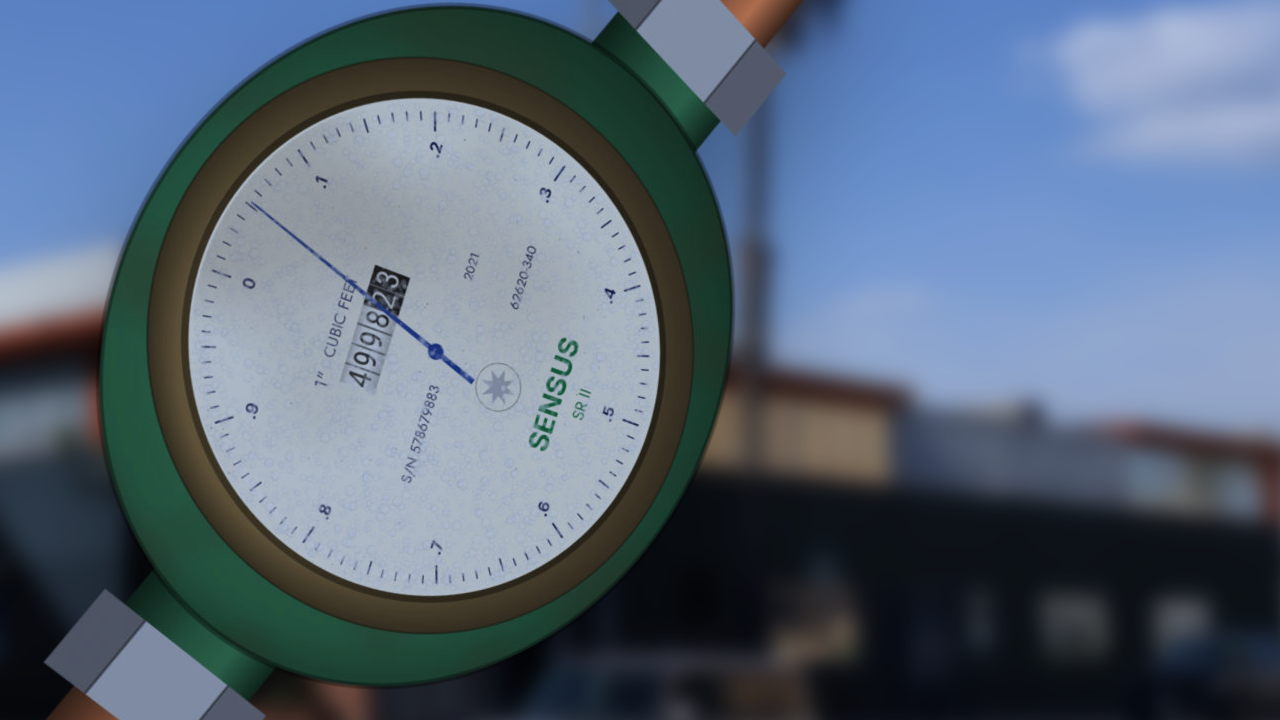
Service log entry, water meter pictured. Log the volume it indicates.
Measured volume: 499823.05 ft³
